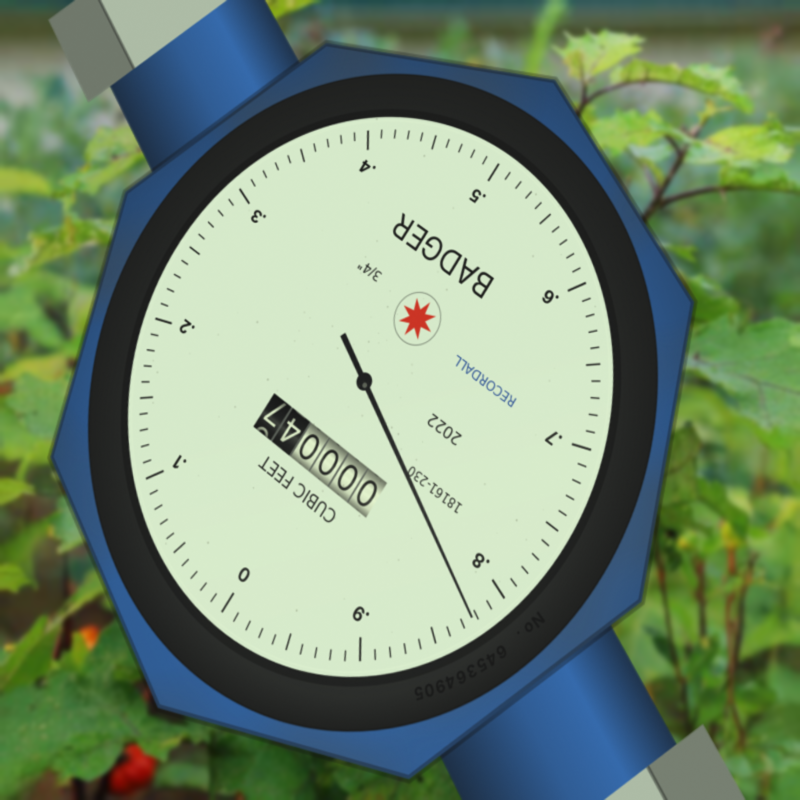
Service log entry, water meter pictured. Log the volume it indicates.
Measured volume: 46.82 ft³
